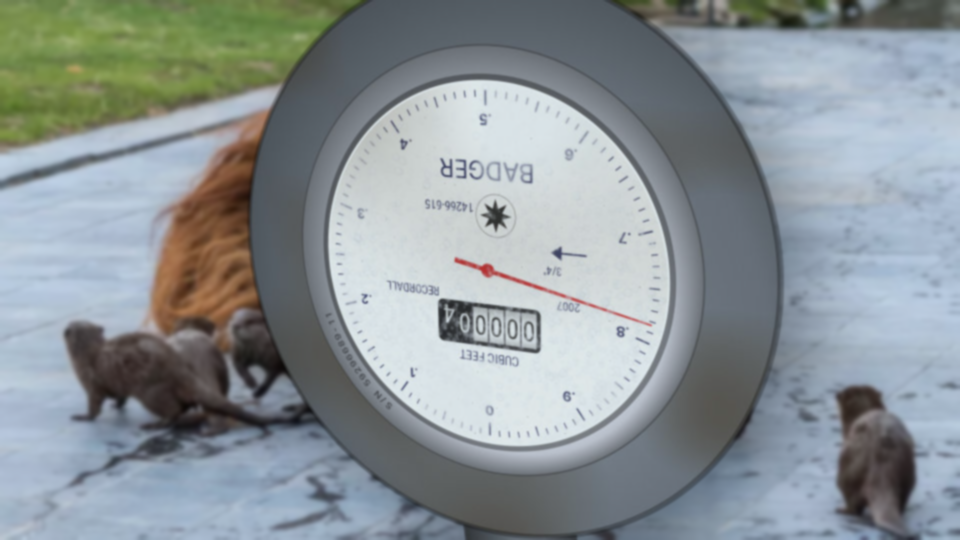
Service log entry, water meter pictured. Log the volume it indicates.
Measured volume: 3.78 ft³
